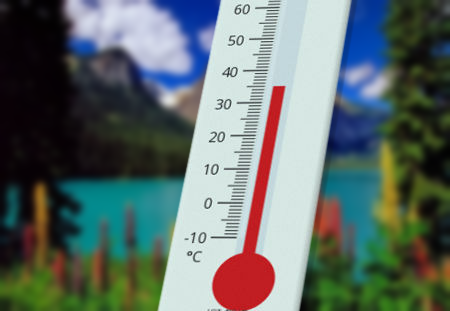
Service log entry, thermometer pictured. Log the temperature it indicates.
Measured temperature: 35 °C
